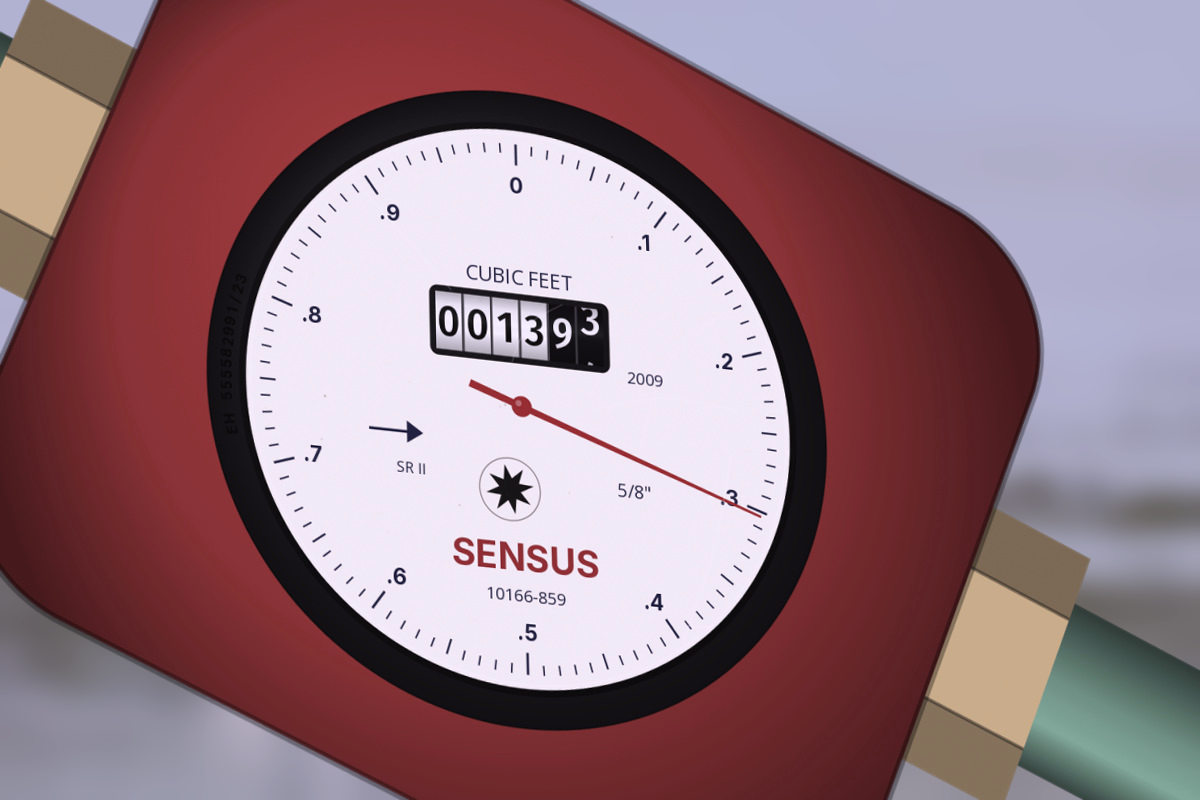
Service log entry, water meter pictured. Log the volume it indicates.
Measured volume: 1393.30 ft³
